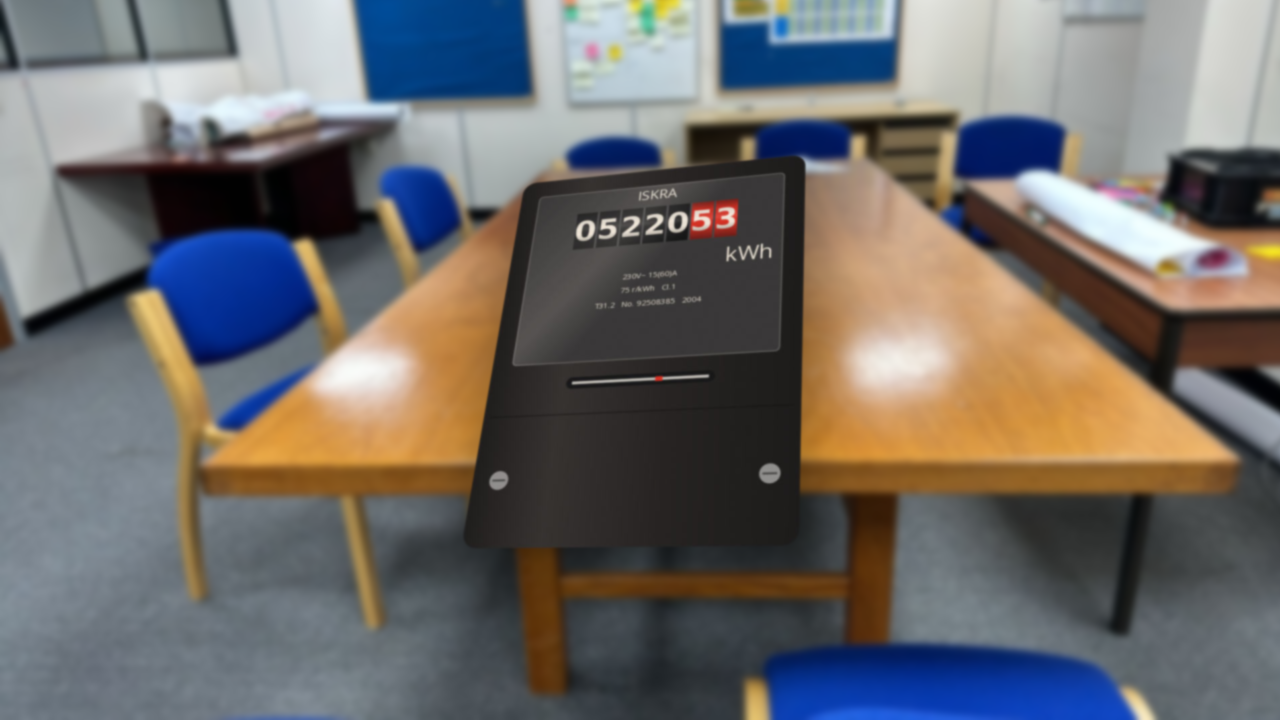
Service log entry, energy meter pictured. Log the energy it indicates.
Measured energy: 5220.53 kWh
